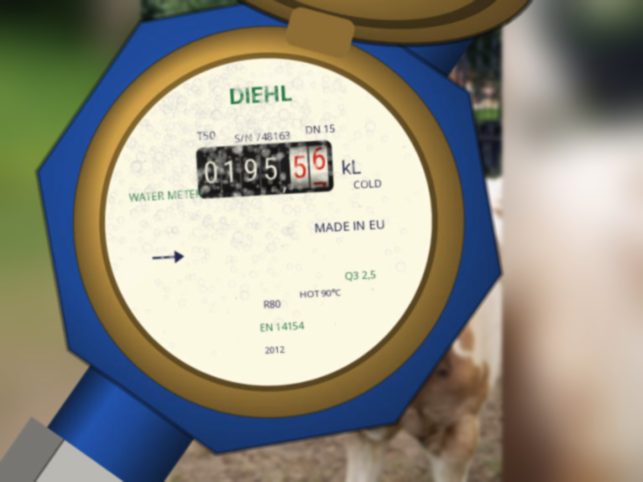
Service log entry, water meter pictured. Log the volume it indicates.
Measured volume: 195.56 kL
